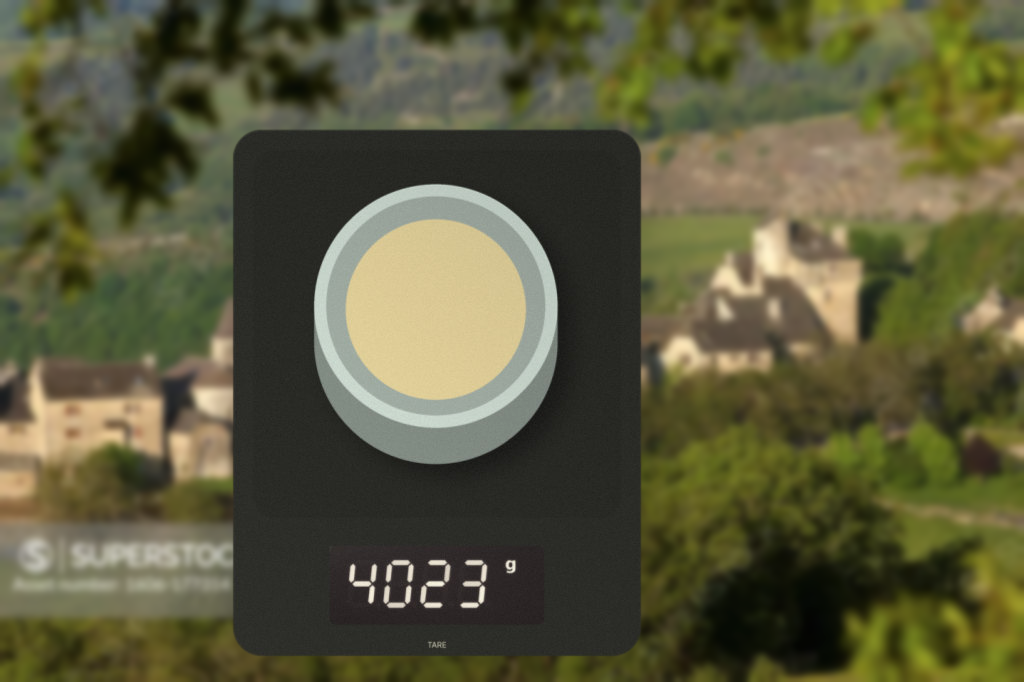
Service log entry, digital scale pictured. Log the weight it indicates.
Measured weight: 4023 g
